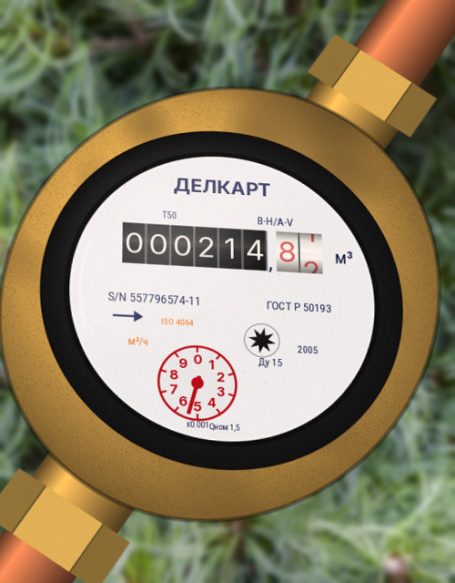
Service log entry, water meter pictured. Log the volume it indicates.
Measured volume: 214.815 m³
